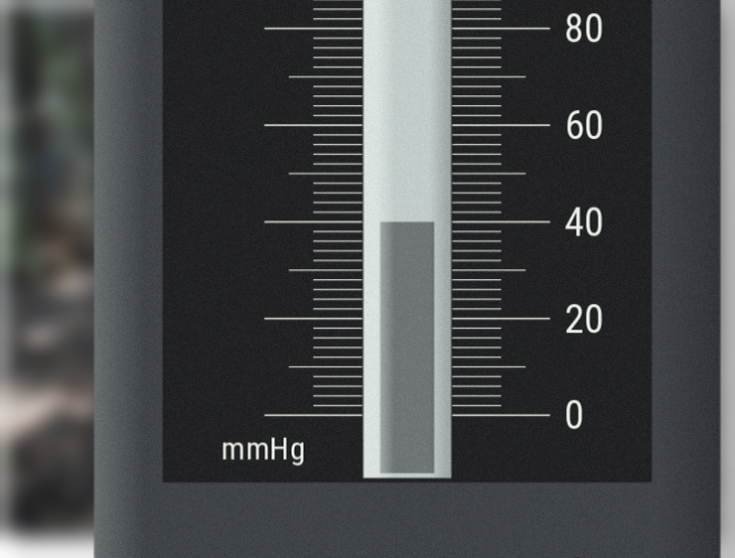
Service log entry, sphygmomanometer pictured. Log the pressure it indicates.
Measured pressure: 40 mmHg
